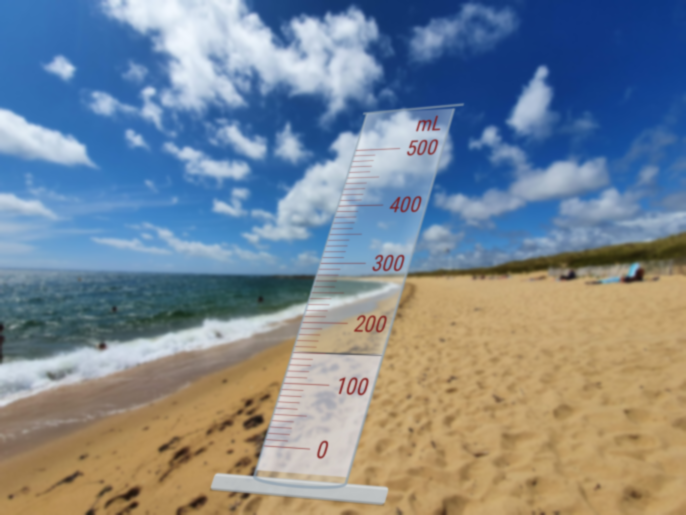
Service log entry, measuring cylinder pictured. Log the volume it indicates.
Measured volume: 150 mL
